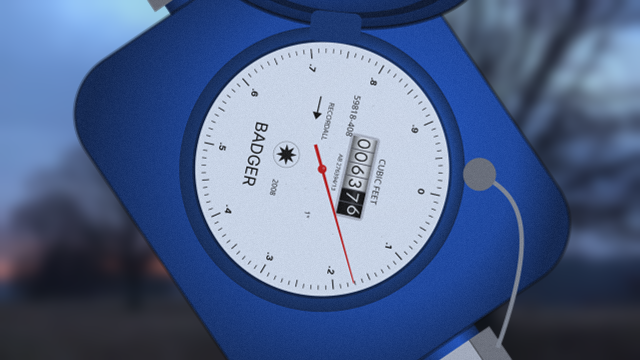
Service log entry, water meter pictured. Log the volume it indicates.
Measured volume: 6376.17 ft³
